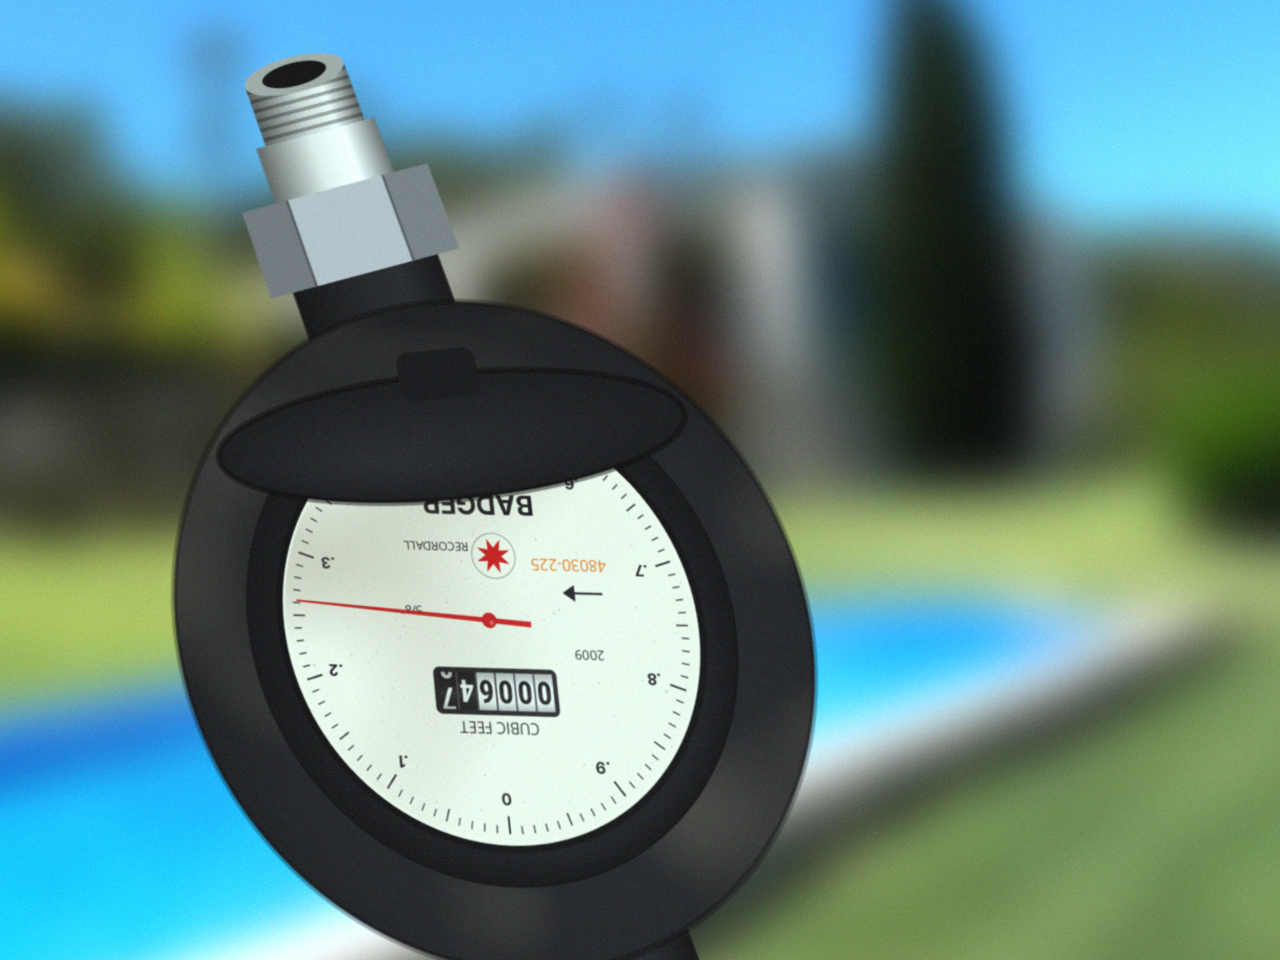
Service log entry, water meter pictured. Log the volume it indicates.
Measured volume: 647.26 ft³
